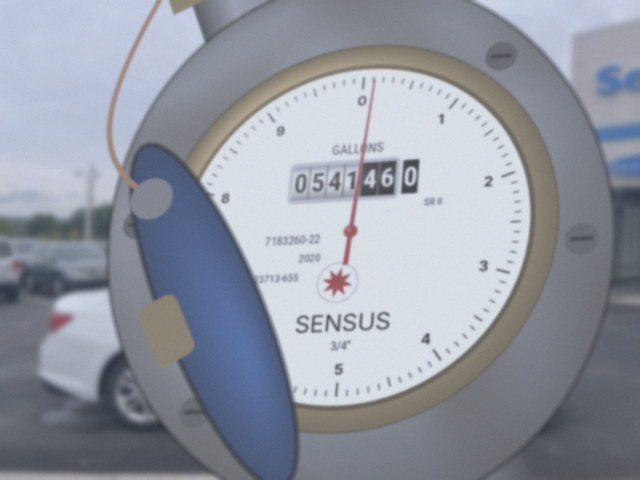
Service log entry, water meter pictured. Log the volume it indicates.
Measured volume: 541460.1 gal
